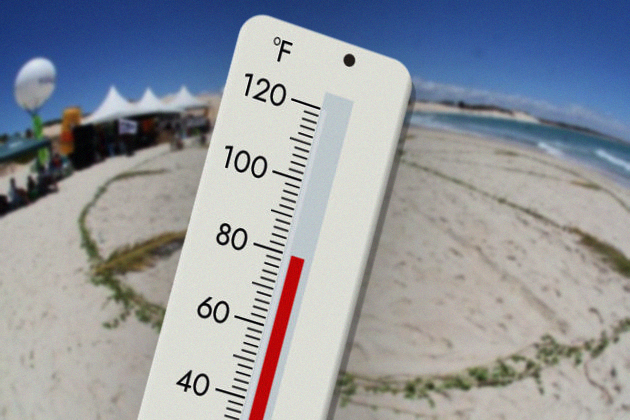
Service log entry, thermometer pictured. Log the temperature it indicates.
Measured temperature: 80 °F
